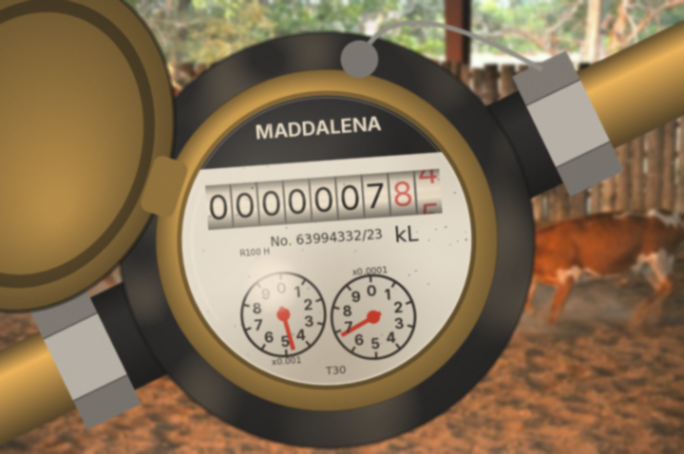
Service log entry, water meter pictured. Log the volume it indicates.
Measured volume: 7.8446 kL
